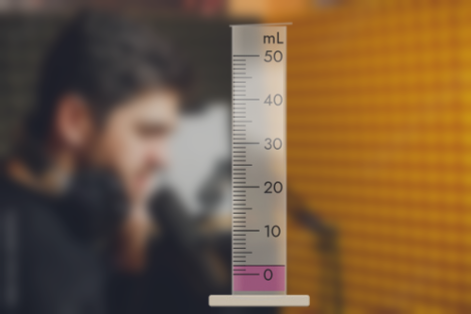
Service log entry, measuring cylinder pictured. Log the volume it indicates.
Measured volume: 2 mL
